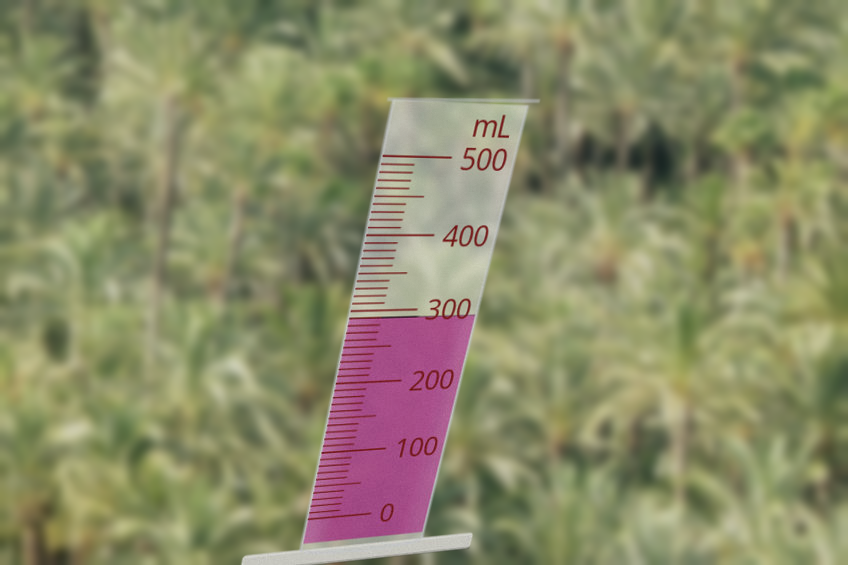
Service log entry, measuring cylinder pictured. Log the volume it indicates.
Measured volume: 290 mL
